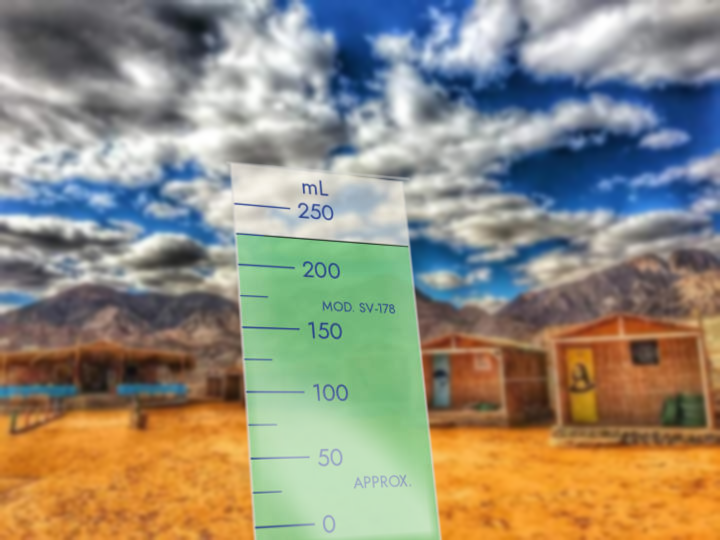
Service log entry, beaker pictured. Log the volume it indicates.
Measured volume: 225 mL
